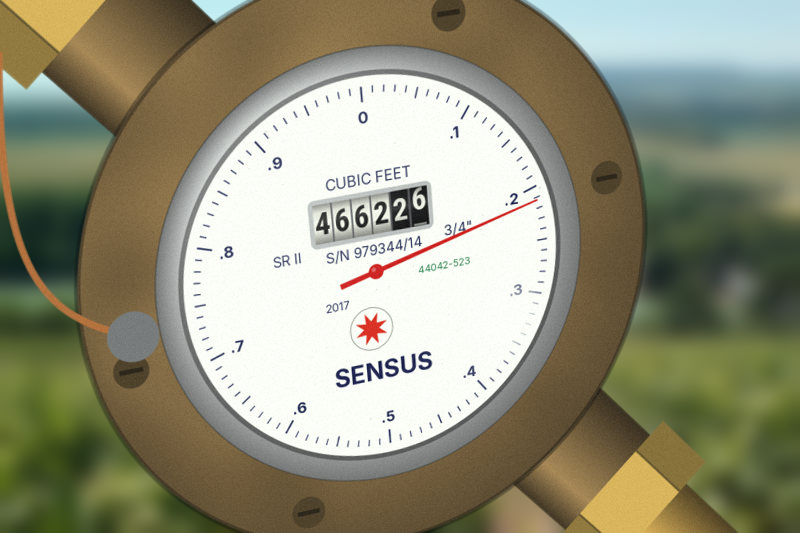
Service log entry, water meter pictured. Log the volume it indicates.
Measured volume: 466226.21 ft³
